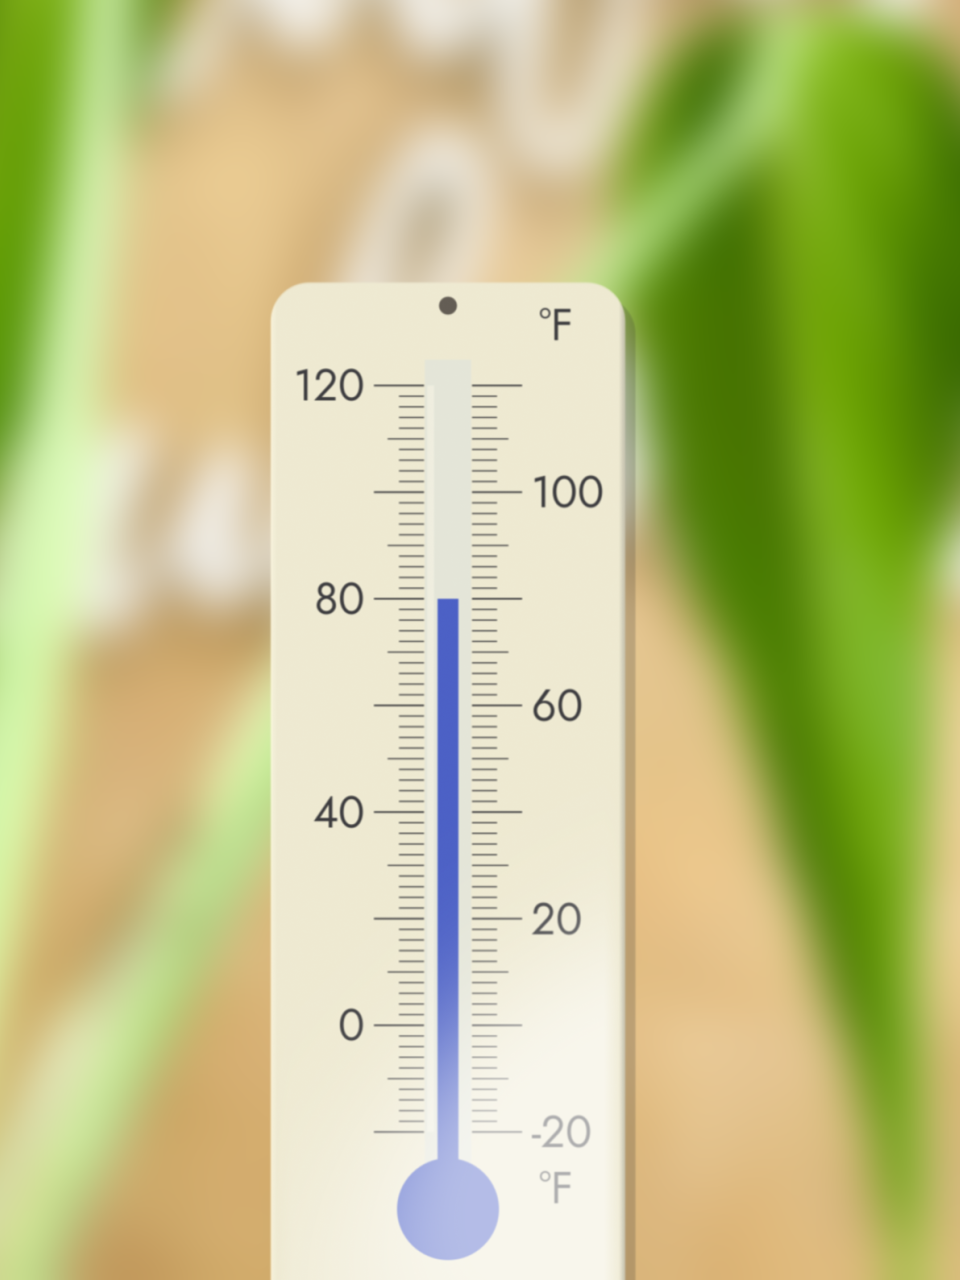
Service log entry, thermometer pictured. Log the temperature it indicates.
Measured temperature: 80 °F
